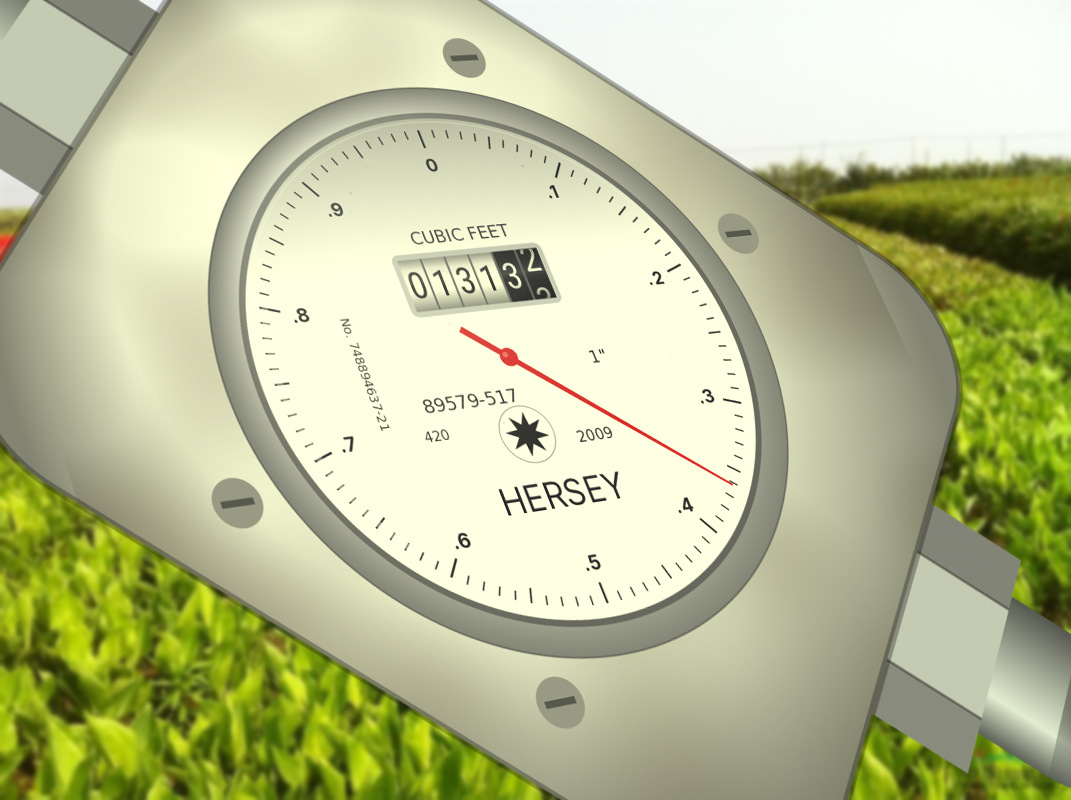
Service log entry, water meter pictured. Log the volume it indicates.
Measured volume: 13132.36 ft³
